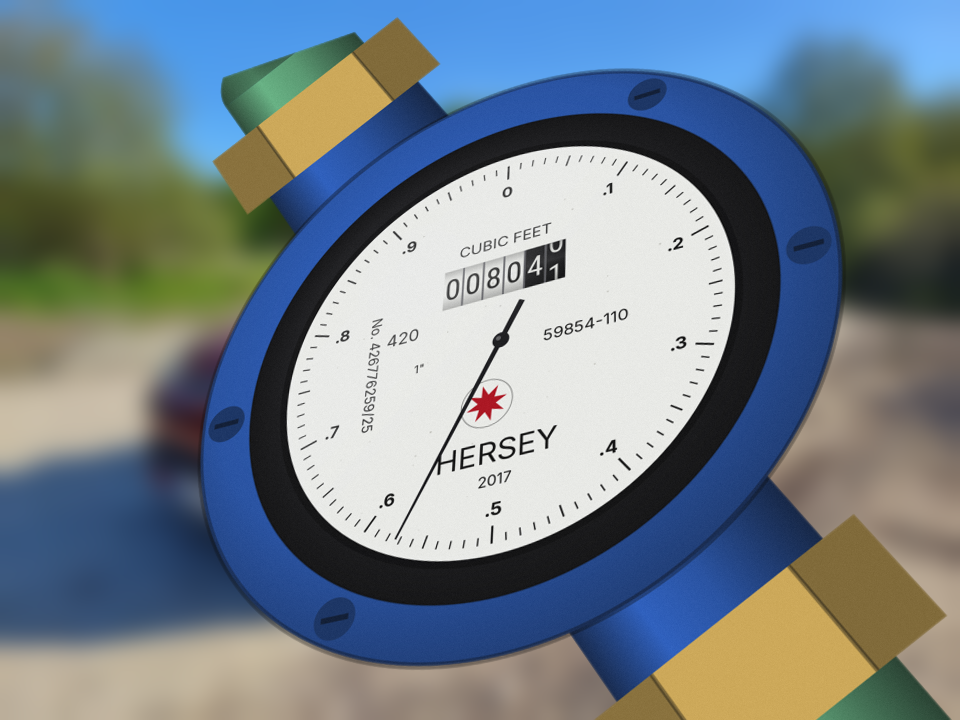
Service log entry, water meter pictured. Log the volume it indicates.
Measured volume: 8040.57 ft³
